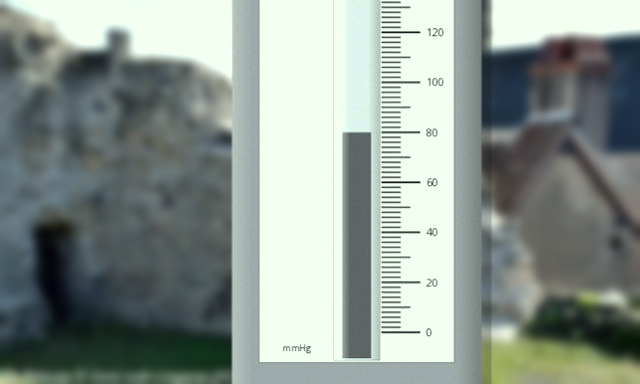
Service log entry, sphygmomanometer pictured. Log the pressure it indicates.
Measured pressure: 80 mmHg
